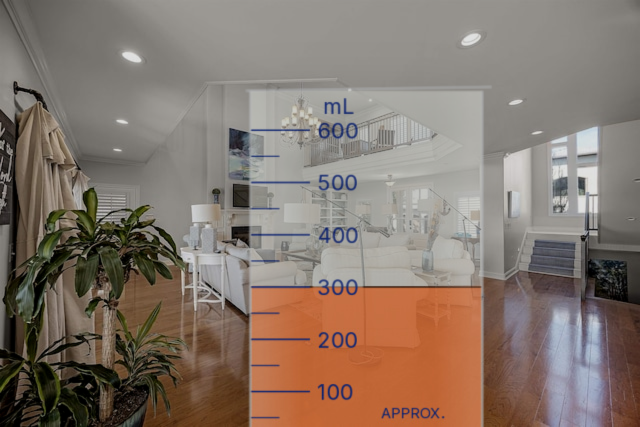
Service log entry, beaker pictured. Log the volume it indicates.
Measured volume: 300 mL
